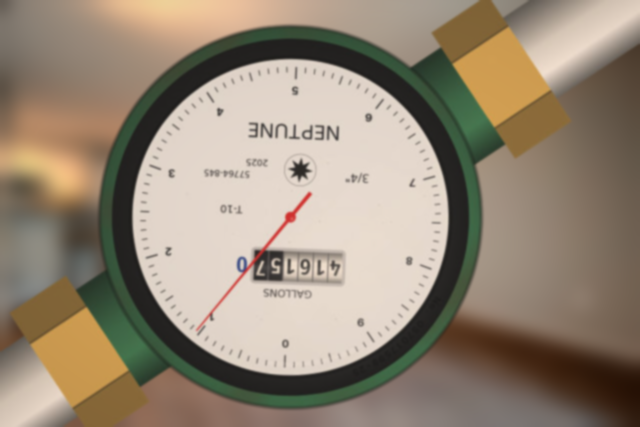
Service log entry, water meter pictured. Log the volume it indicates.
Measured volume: 4161571.0 gal
